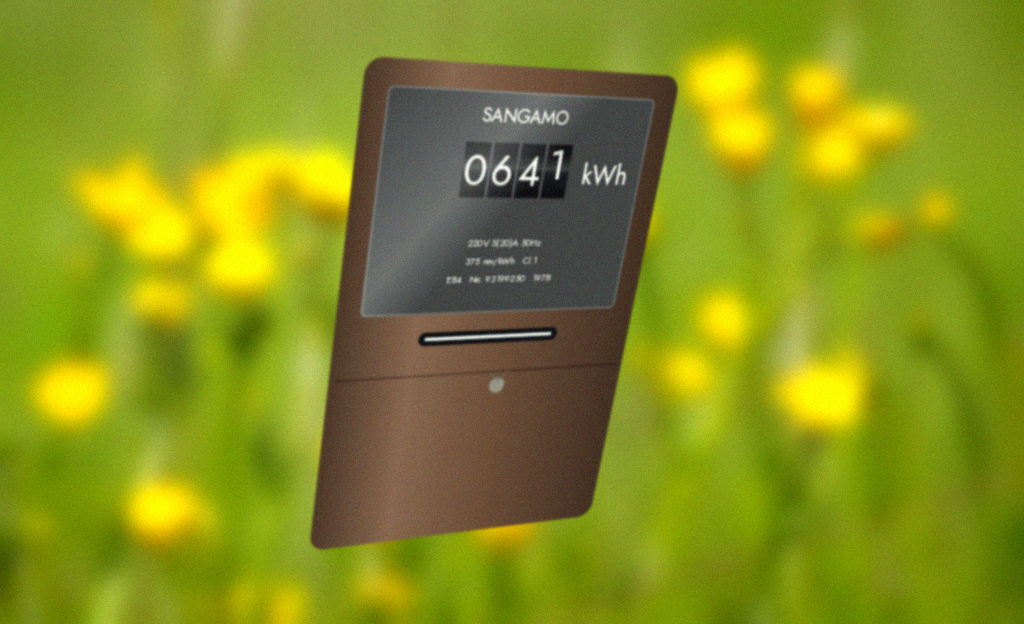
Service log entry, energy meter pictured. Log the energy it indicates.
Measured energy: 641 kWh
